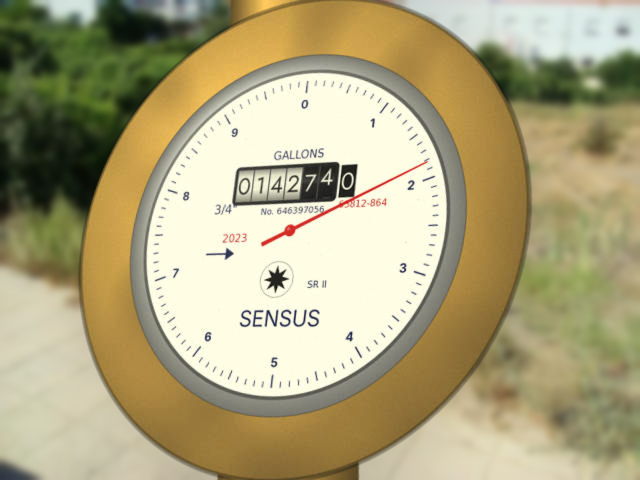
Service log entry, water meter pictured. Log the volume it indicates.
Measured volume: 142741.8 gal
